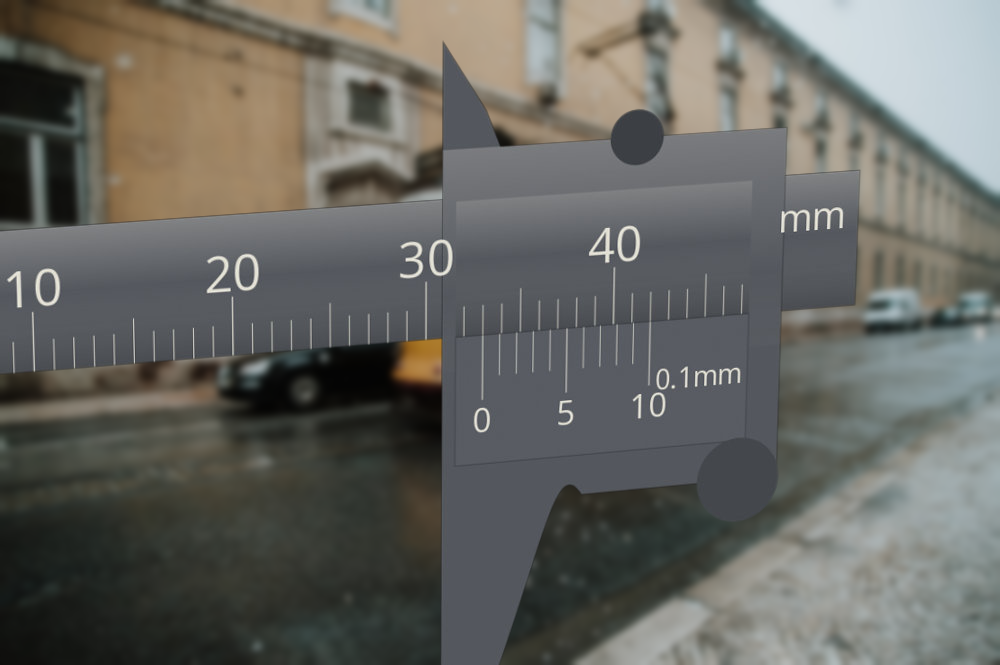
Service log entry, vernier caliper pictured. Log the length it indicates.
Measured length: 33.0 mm
